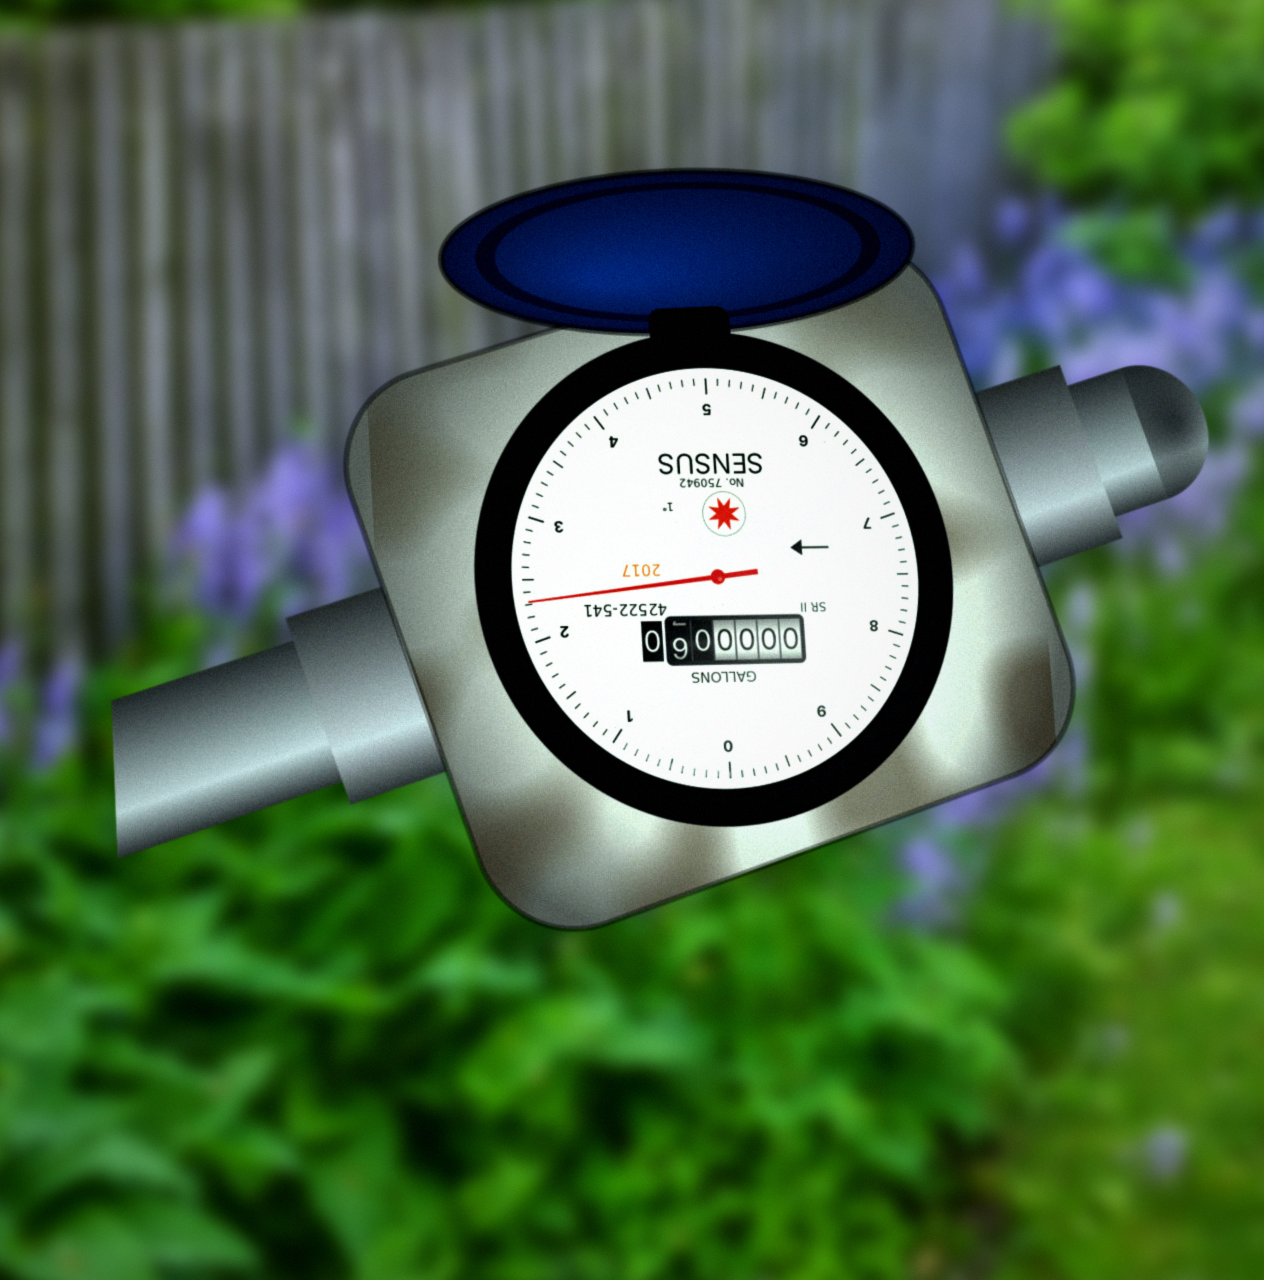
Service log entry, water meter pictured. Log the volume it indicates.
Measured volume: 62.3 gal
